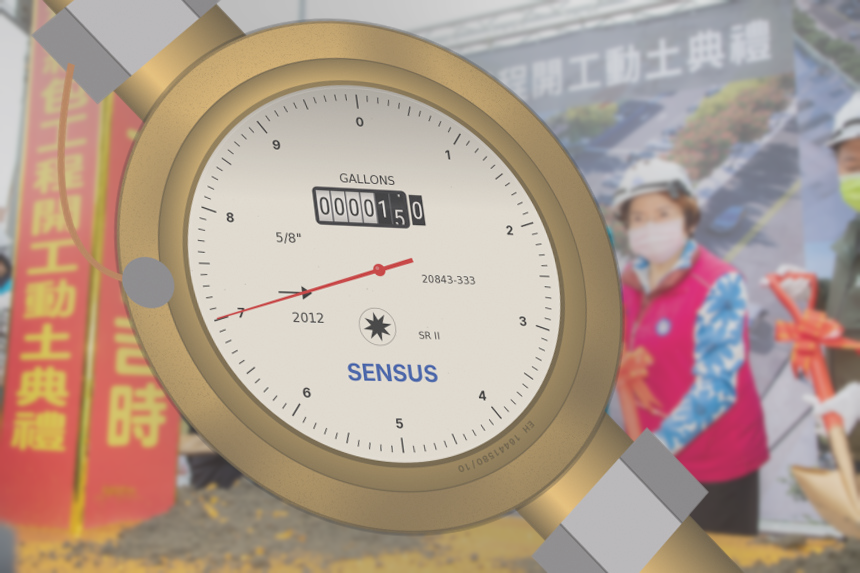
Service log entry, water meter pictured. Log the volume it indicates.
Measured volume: 147.0 gal
